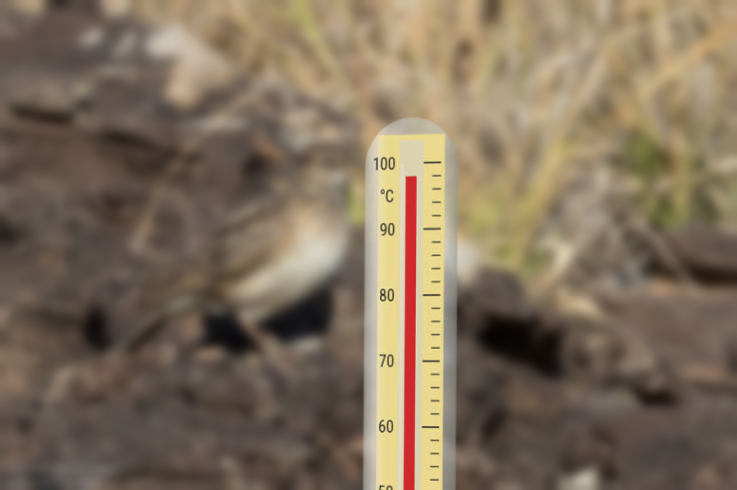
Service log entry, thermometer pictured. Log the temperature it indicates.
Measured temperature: 98 °C
